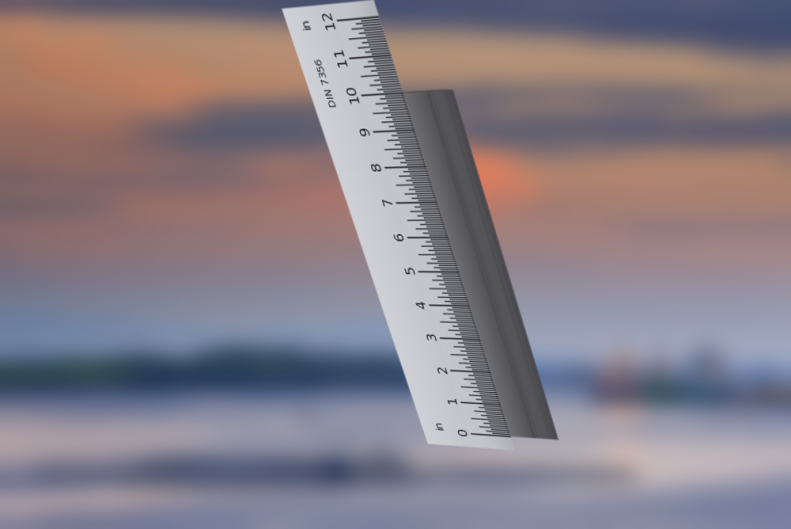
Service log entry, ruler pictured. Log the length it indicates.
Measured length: 10 in
